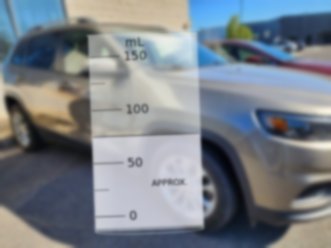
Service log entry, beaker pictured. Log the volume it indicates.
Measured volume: 75 mL
